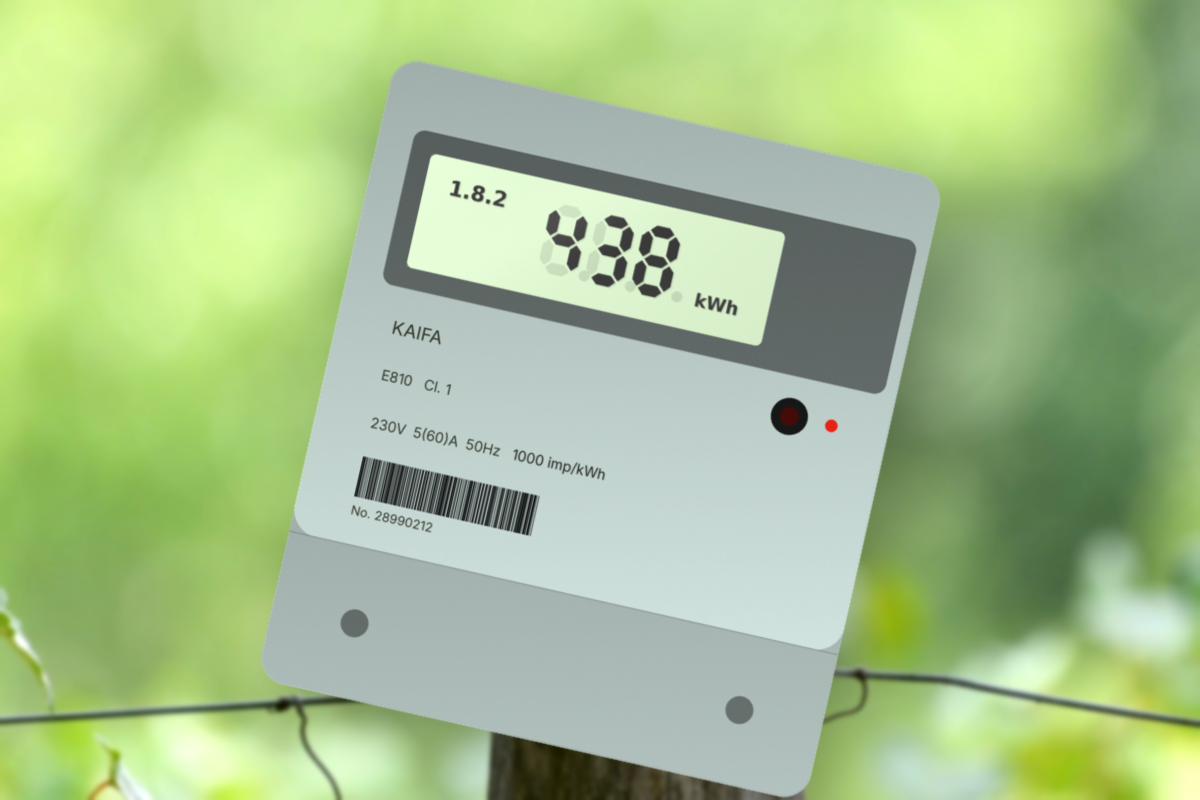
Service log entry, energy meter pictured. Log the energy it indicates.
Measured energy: 438 kWh
